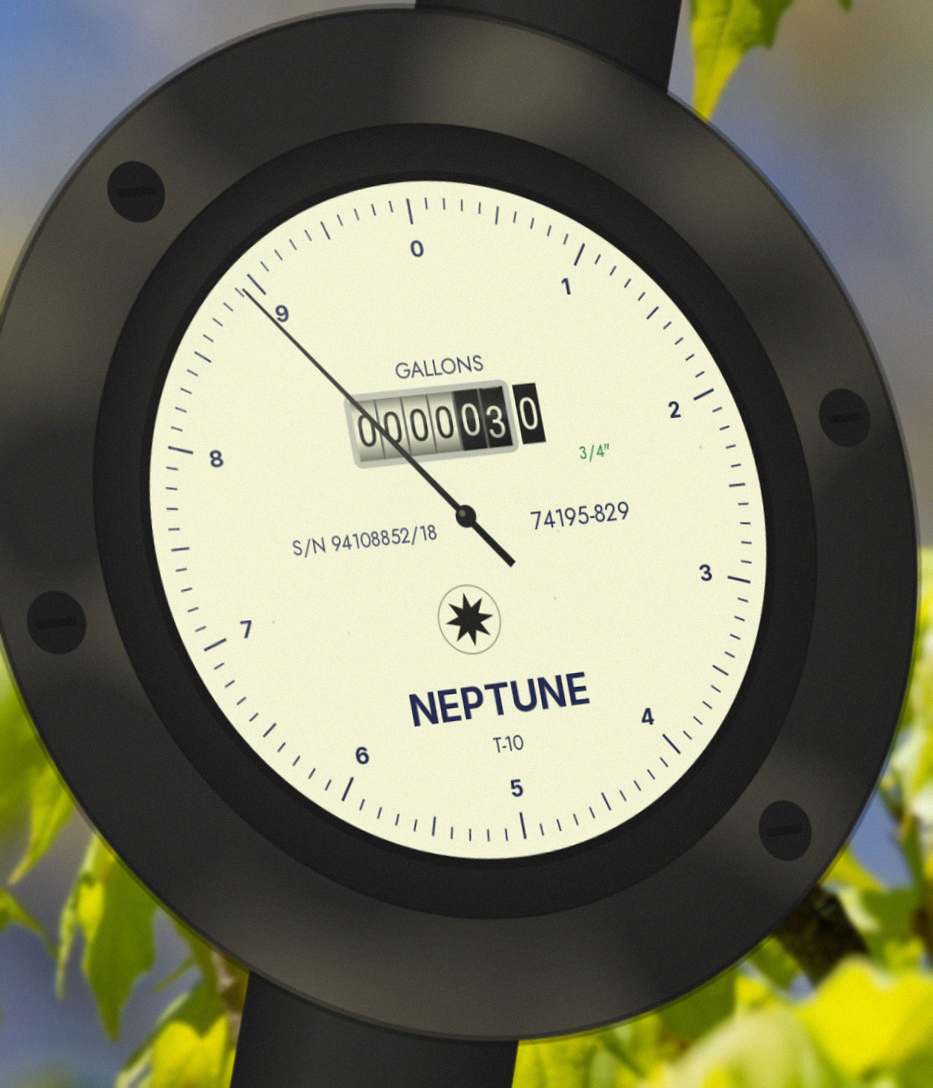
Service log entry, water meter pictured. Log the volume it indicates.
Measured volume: 28.9 gal
